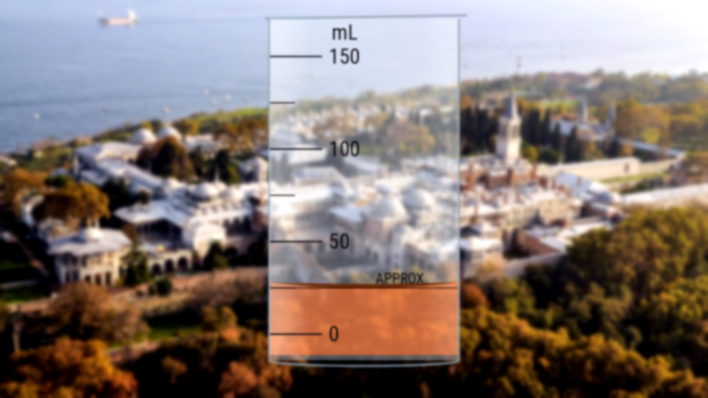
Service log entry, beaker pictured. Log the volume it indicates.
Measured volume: 25 mL
